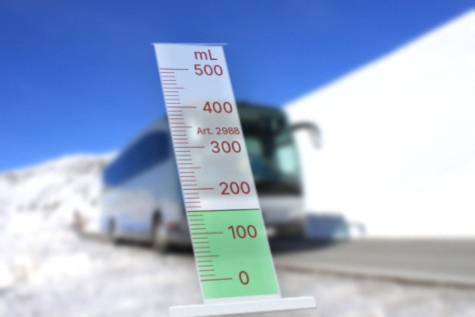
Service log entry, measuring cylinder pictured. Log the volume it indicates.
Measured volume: 150 mL
